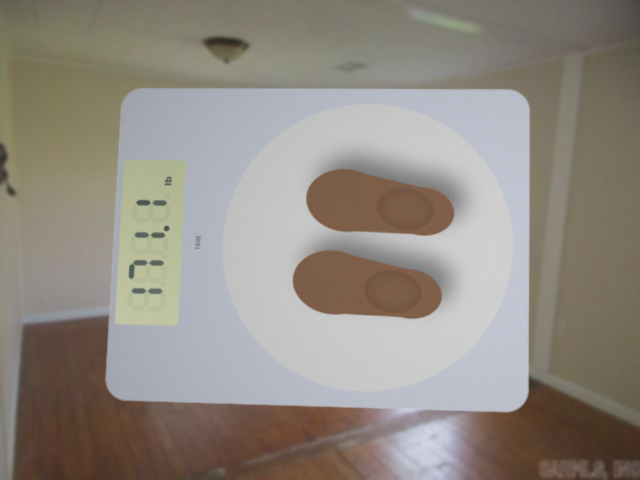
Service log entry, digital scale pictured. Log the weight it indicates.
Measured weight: 171.1 lb
